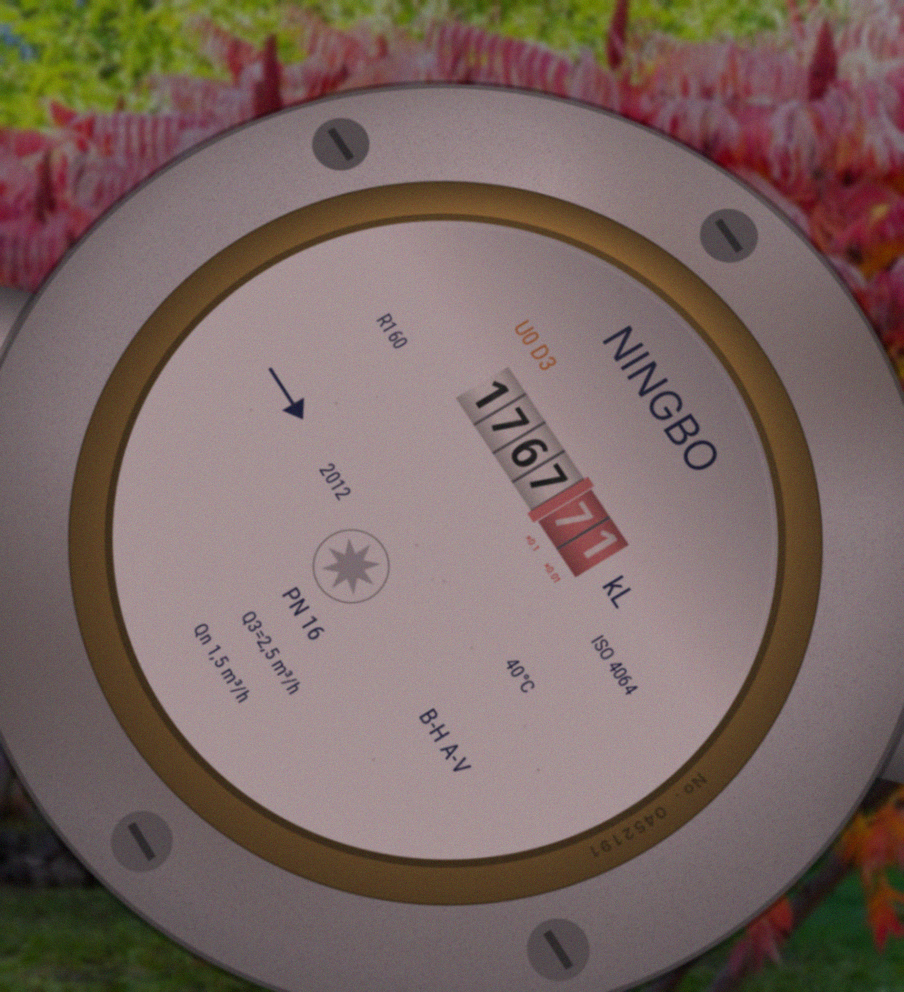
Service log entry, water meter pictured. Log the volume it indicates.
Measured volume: 1767.71 kL
